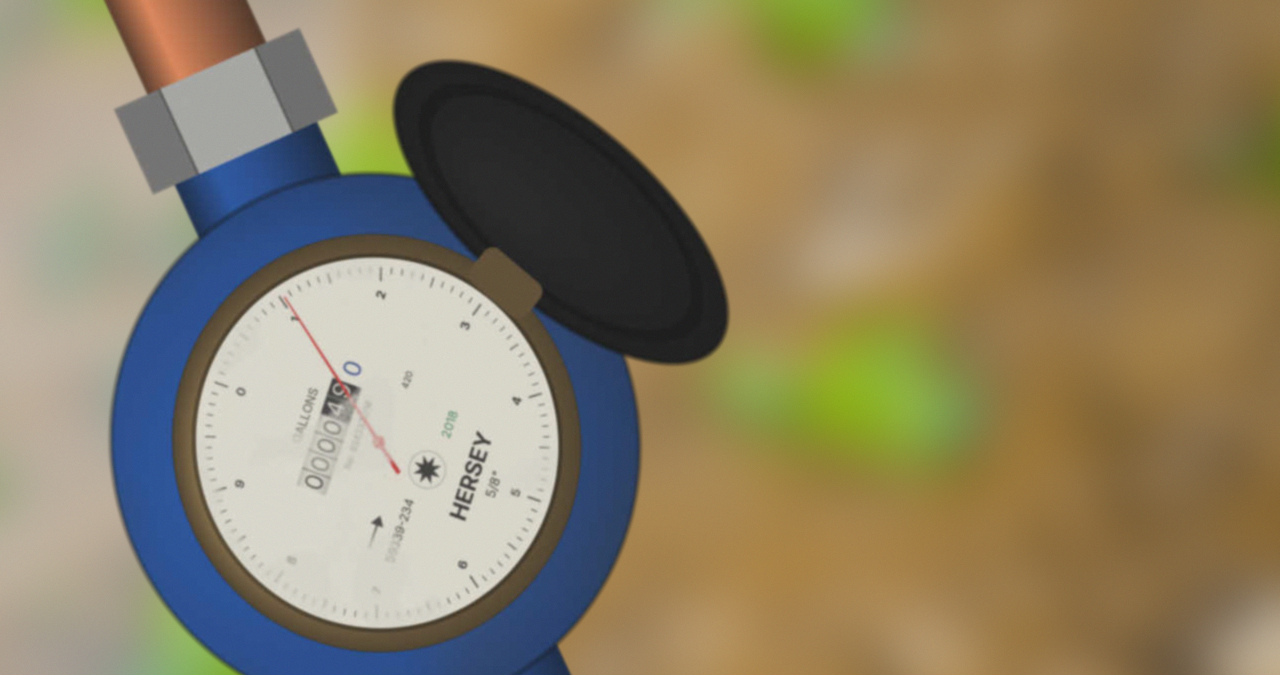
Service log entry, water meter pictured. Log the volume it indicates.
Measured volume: 491.0 gal
